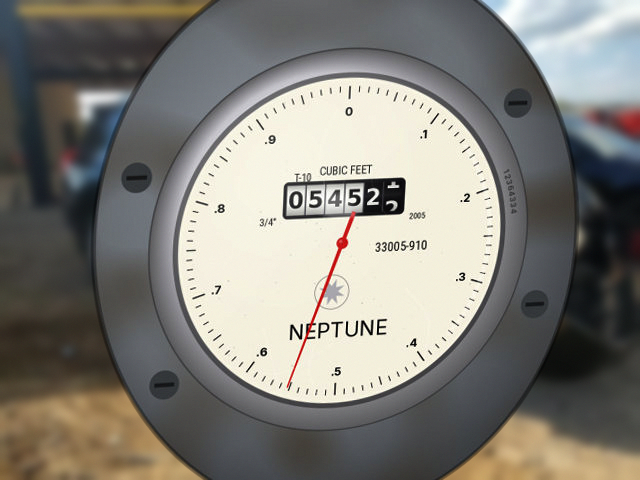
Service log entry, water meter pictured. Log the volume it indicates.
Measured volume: 54521.55 ft³
